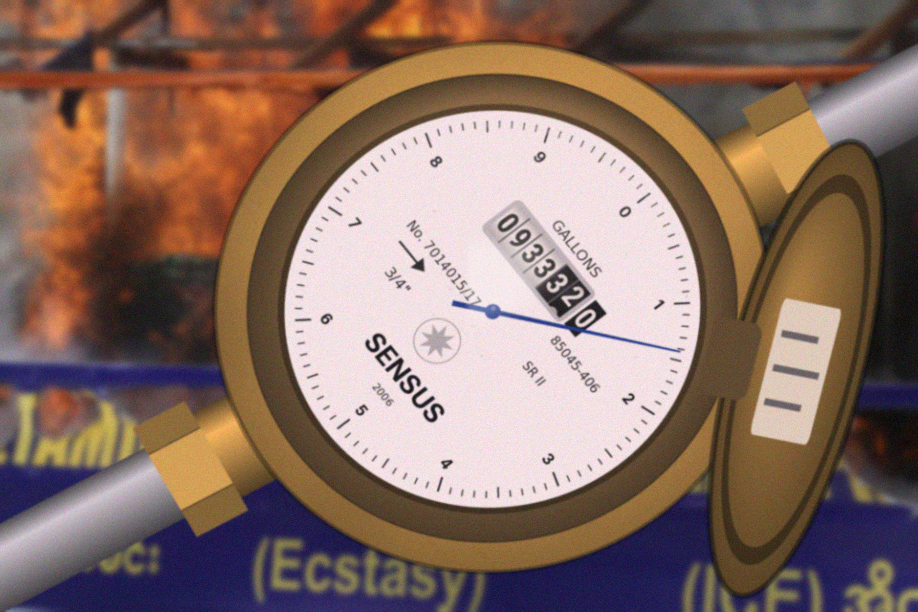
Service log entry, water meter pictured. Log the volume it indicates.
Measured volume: 933321.4 gal
